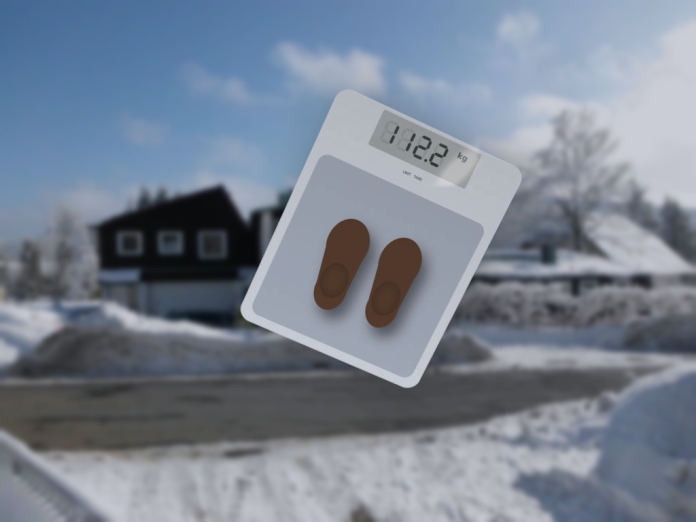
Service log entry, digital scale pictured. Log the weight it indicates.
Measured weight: 112.2 kg
